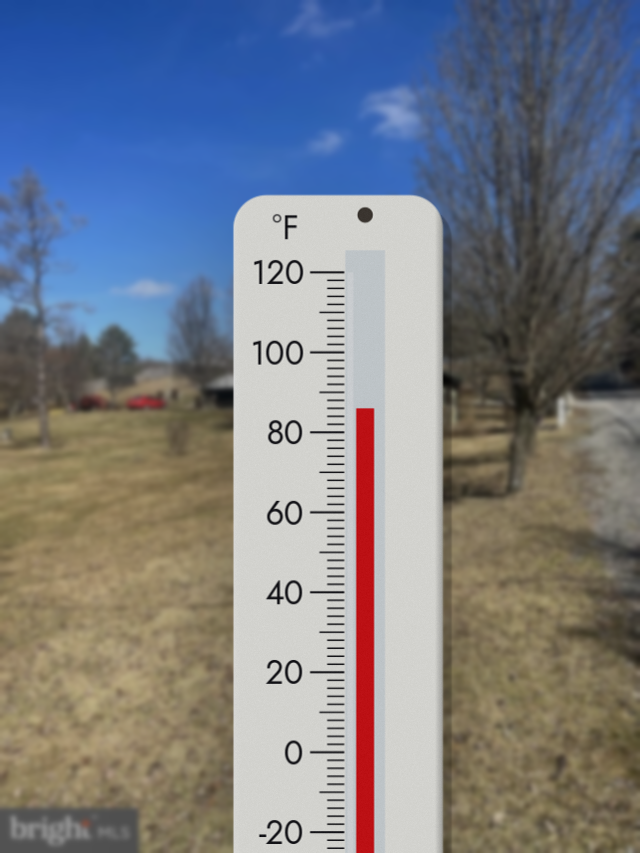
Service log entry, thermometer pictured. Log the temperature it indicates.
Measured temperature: 86 °F
